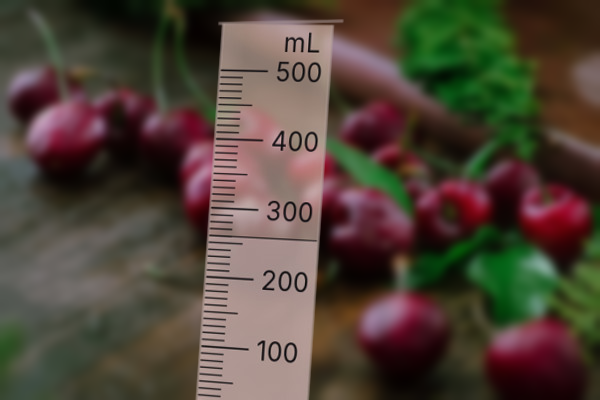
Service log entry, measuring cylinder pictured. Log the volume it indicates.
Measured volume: 260 mL
